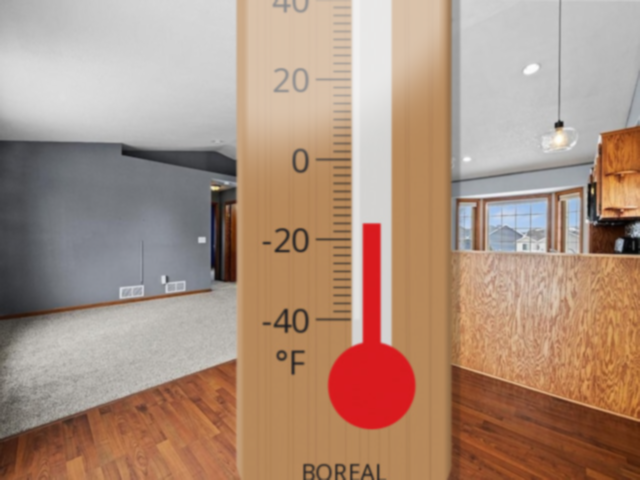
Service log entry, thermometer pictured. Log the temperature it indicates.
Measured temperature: -16 °F
